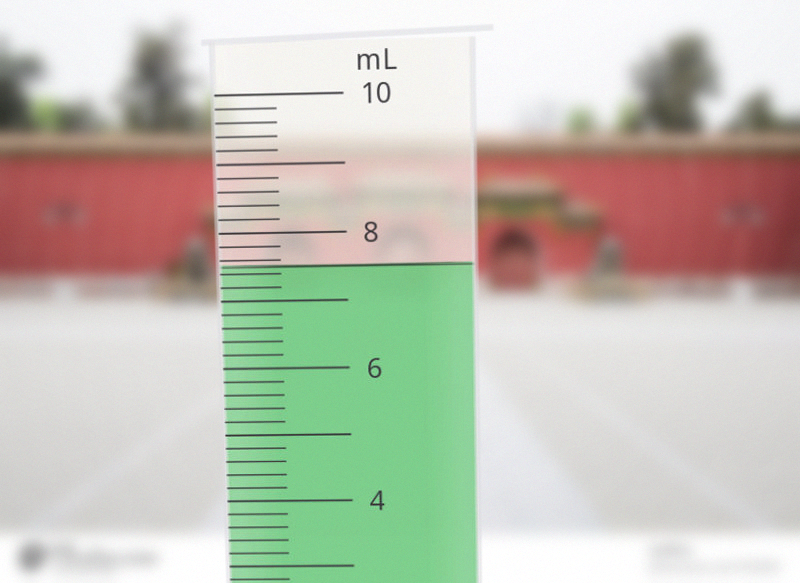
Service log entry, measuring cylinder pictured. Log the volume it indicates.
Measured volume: 7.5 mL
